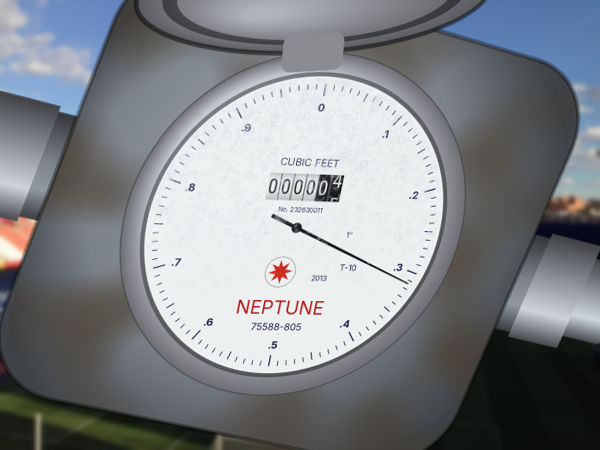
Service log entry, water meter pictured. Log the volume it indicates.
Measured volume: 4.31 ft³
